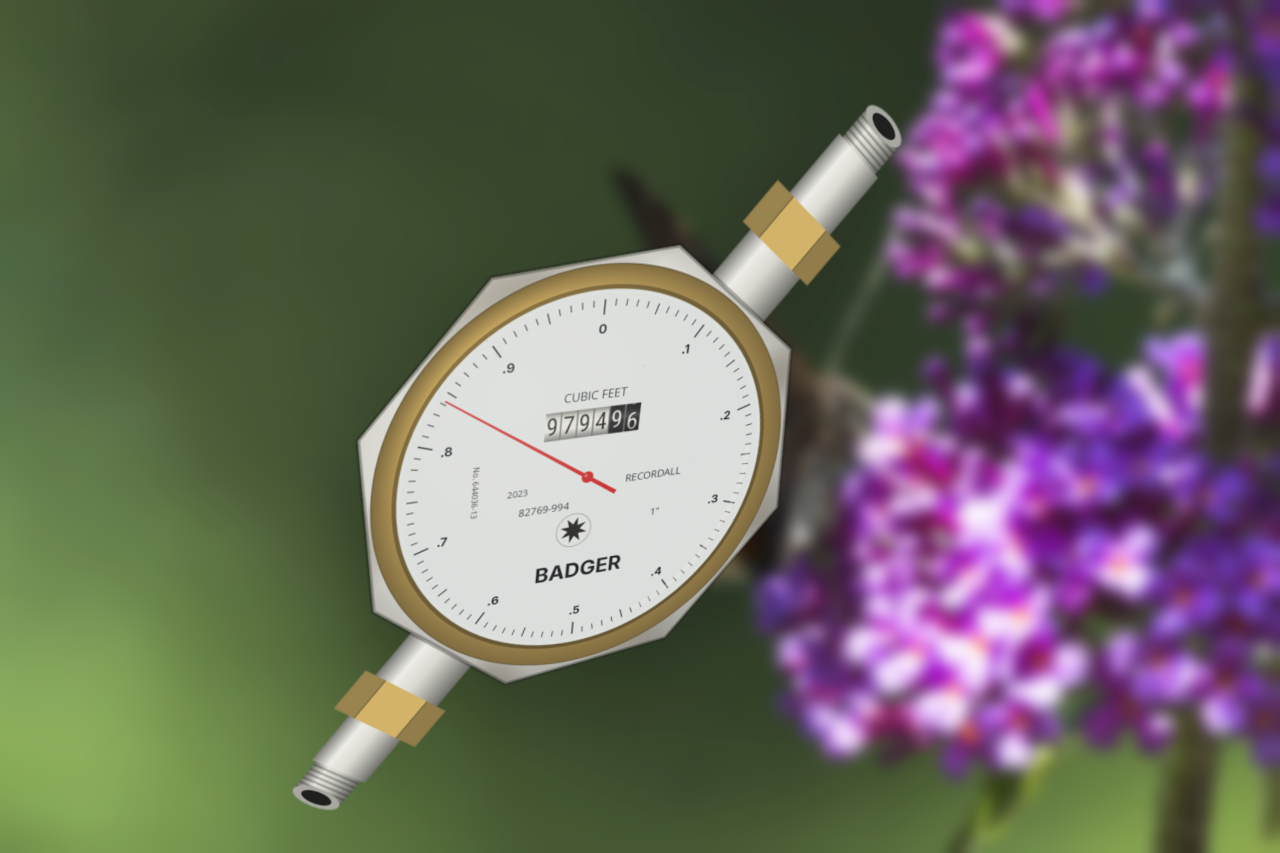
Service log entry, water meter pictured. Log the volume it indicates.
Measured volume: 979495.84 ft³
